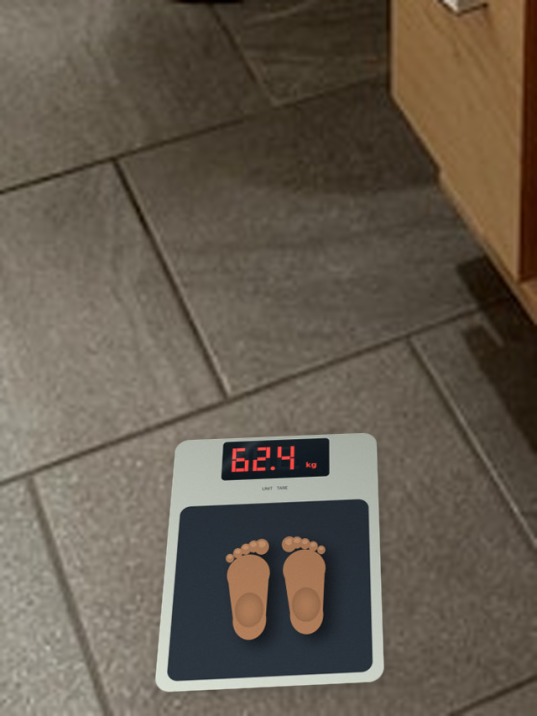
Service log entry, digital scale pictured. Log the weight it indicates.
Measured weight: 62.4 kg
